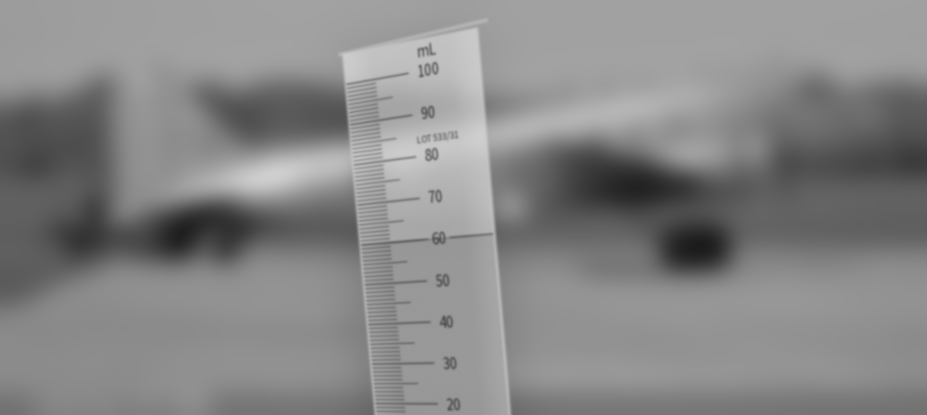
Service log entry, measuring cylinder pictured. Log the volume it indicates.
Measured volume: 60 mL
